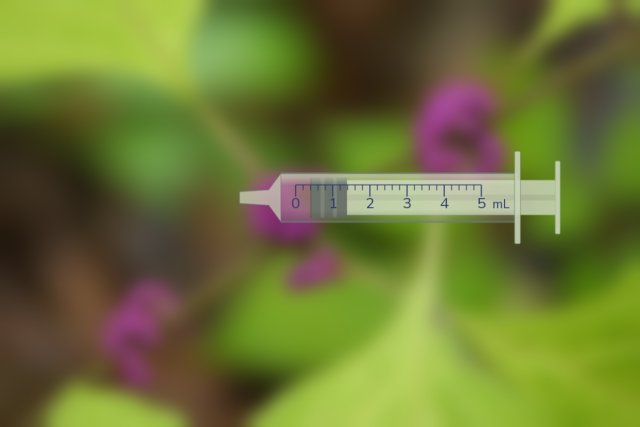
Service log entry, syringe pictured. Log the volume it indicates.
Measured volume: 0.4 mL
